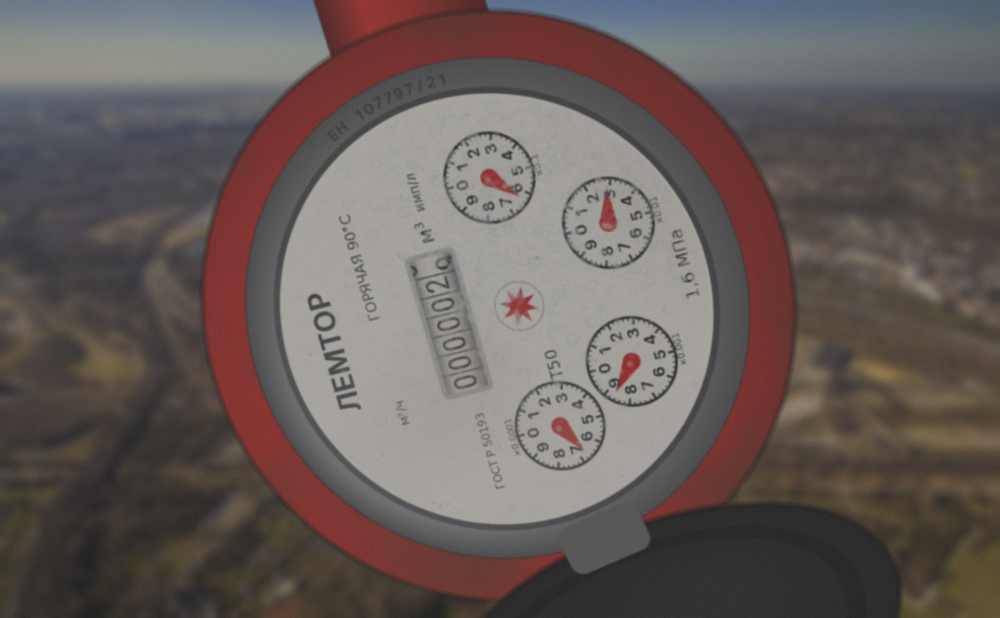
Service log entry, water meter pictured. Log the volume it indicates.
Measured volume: 28.6286 m³
